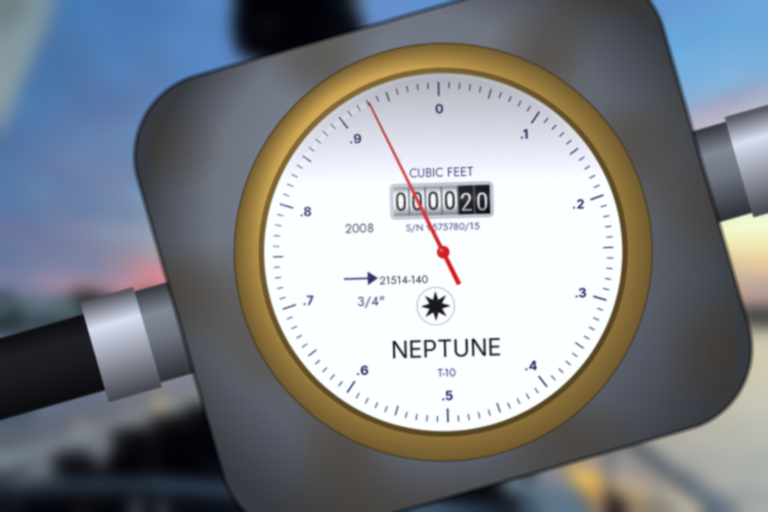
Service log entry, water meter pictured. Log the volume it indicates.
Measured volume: 19.93 ft³
